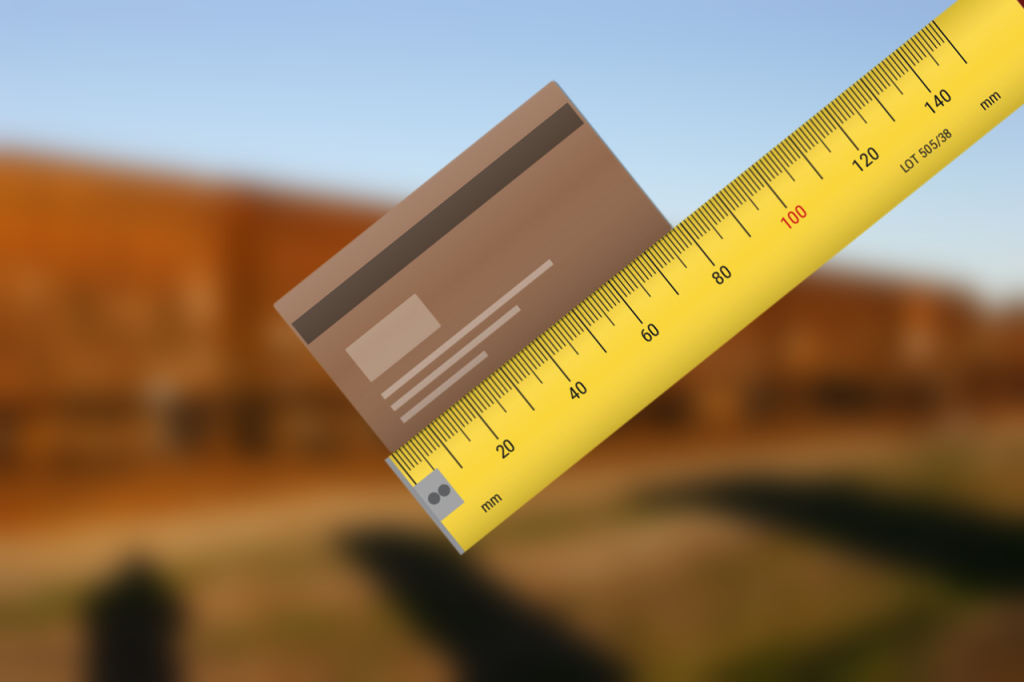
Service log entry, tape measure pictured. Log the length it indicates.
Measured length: 78 mm
